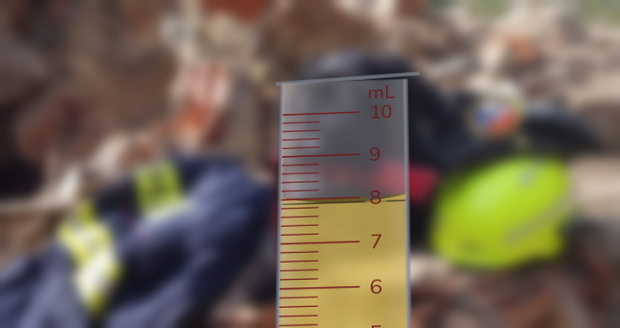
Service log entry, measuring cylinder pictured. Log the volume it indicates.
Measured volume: 7.9 mL
